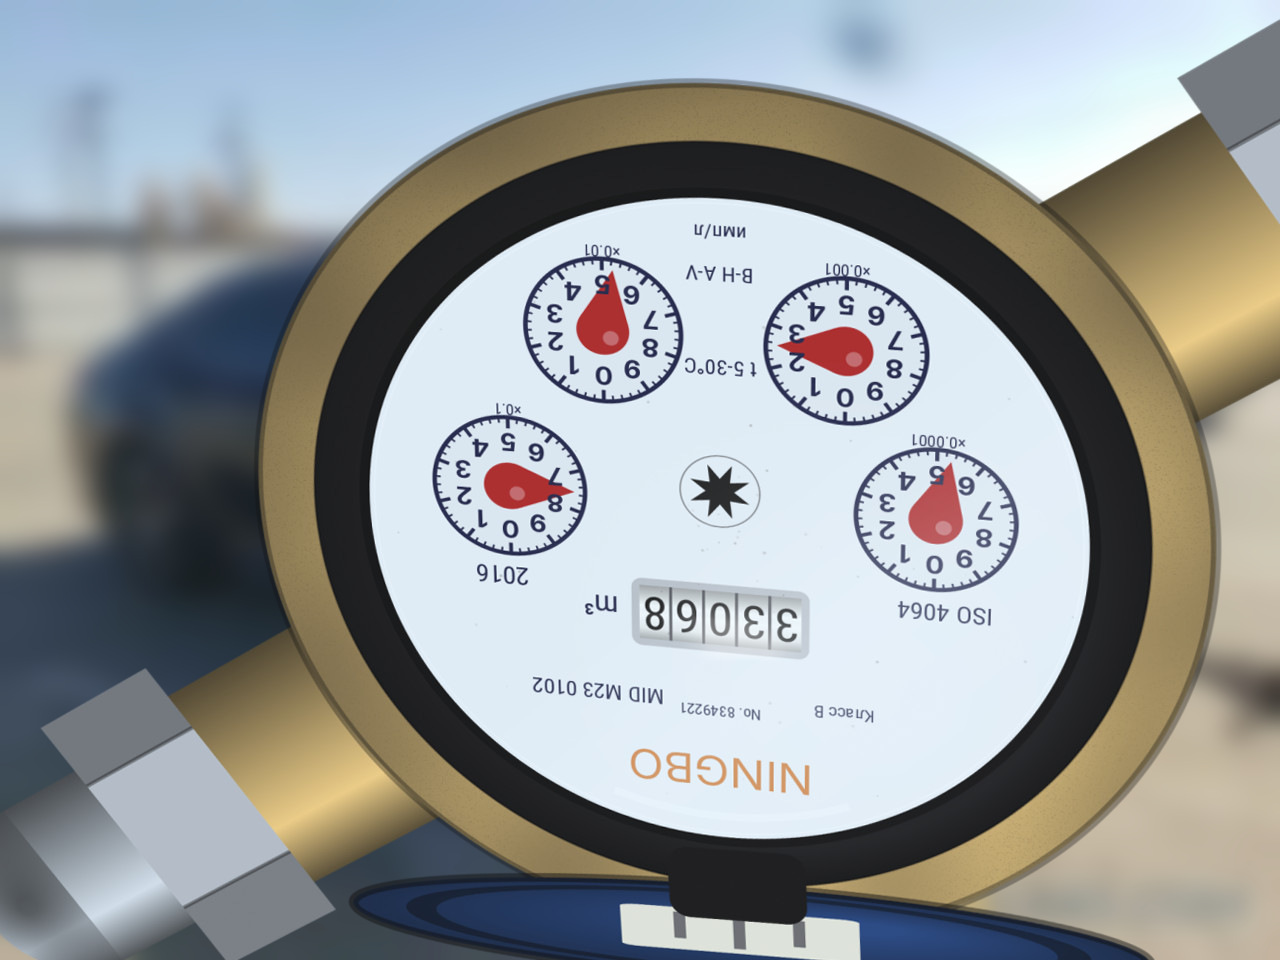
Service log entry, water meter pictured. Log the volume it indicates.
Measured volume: 33068.7525 m³
